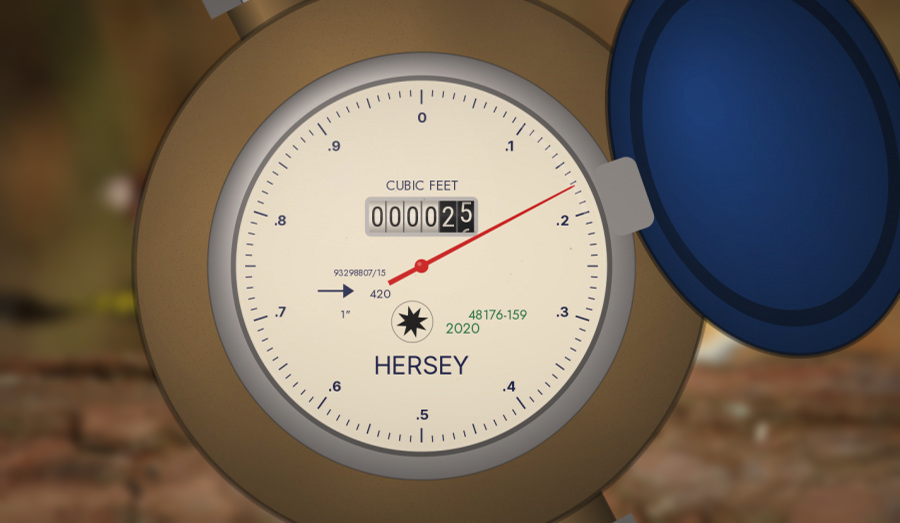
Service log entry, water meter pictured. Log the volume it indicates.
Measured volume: 25.17 ft³
